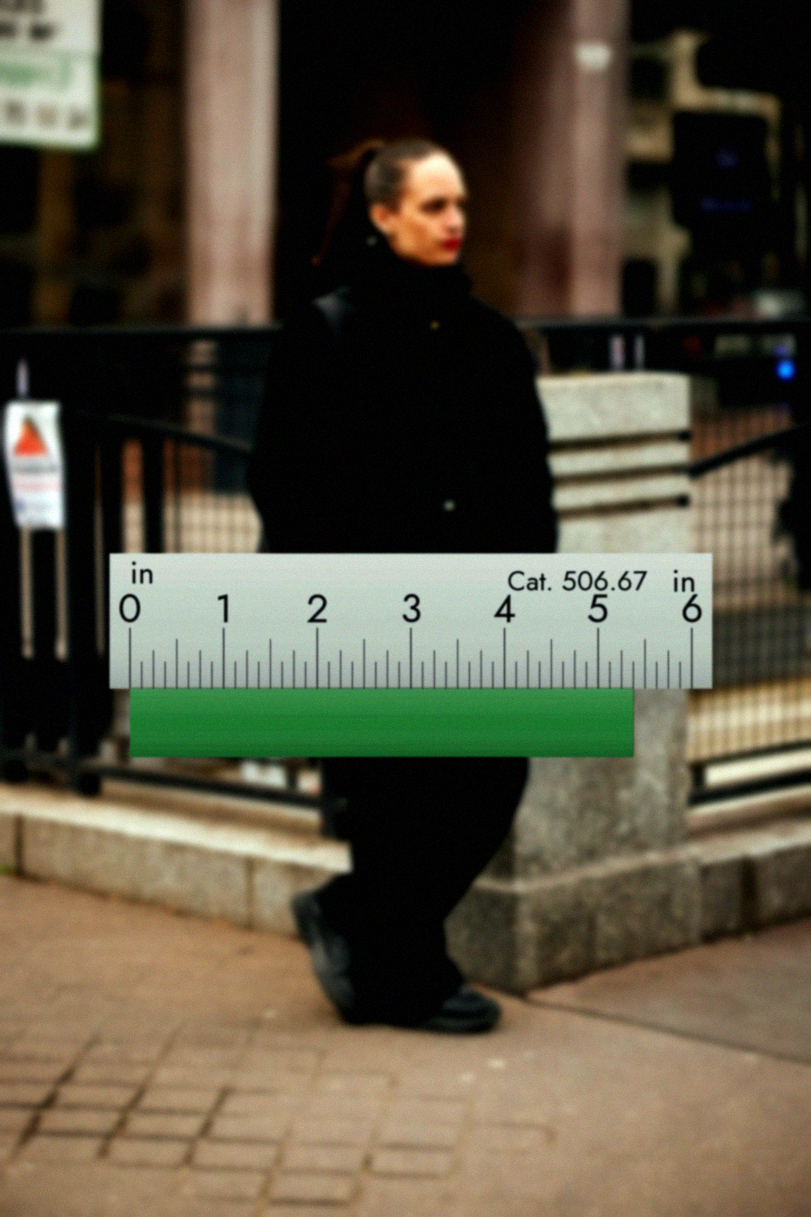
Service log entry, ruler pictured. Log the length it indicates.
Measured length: 5.375 in
